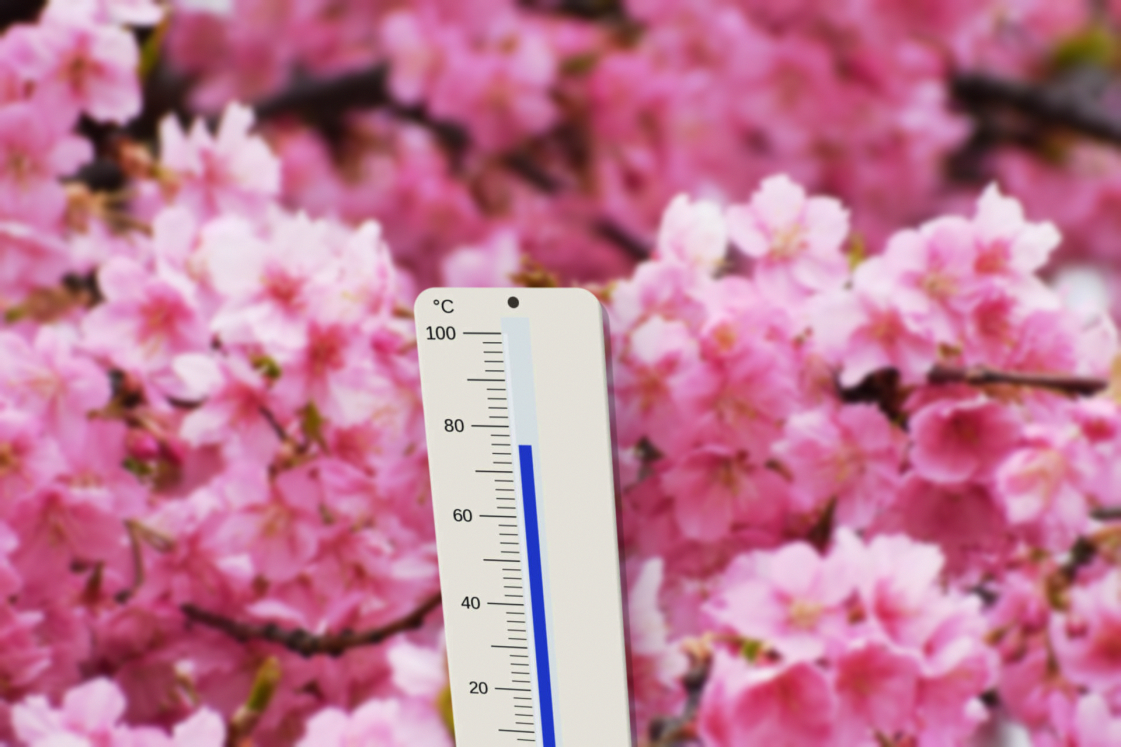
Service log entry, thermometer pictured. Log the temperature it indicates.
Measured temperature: 76 °C
